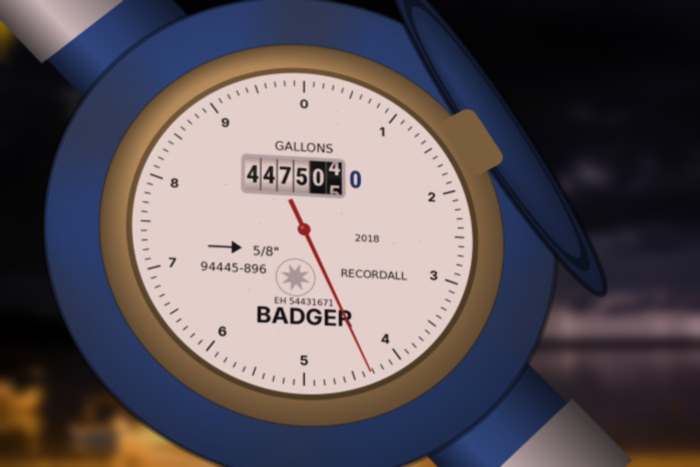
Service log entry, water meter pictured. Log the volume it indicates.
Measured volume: 4475044.3 gal
